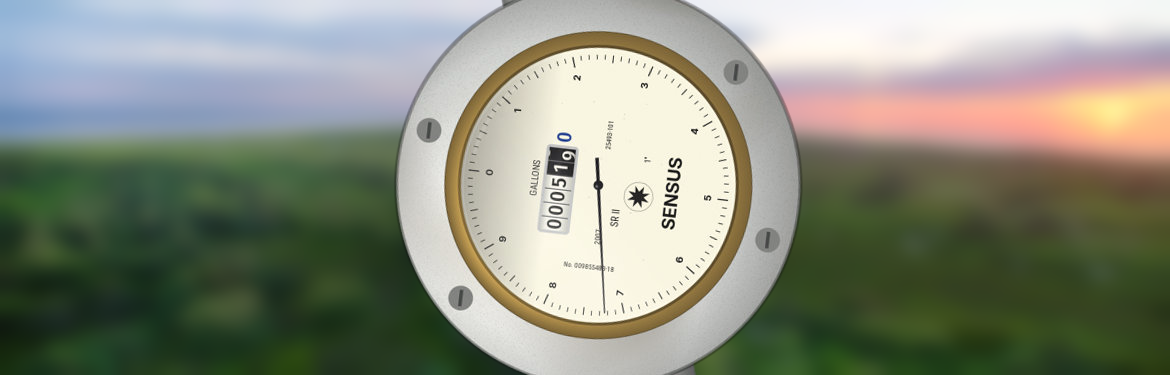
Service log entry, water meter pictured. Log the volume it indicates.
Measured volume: 5187.2 gal
